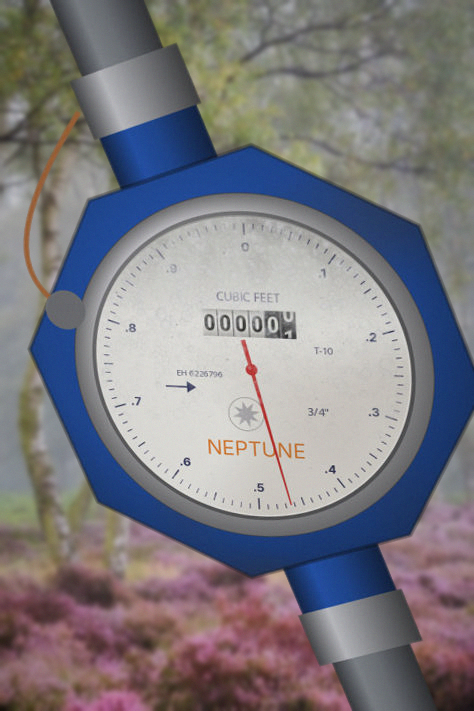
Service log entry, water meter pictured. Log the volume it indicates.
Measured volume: 0.46 ft³
